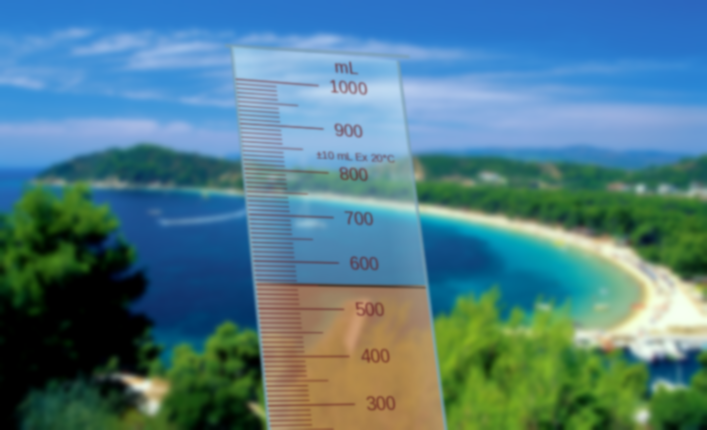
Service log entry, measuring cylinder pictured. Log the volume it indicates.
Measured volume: 550 mL
